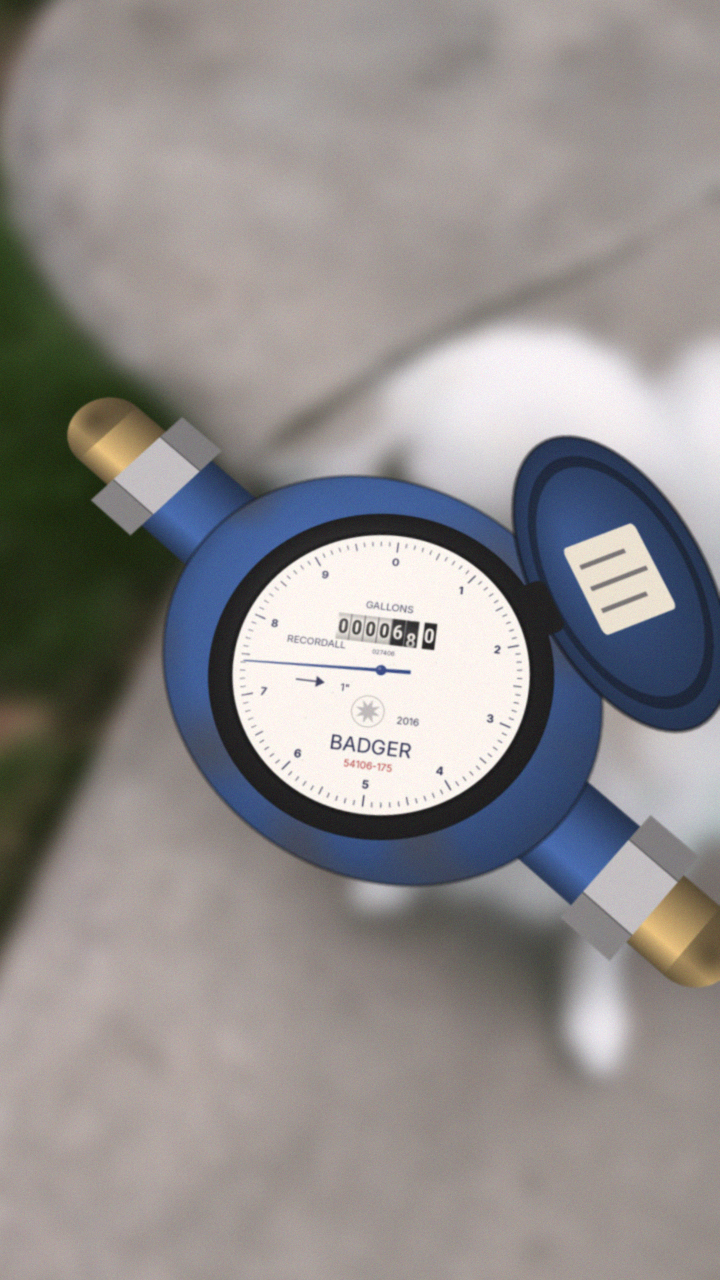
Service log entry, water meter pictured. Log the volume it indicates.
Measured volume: 677.4 gal
